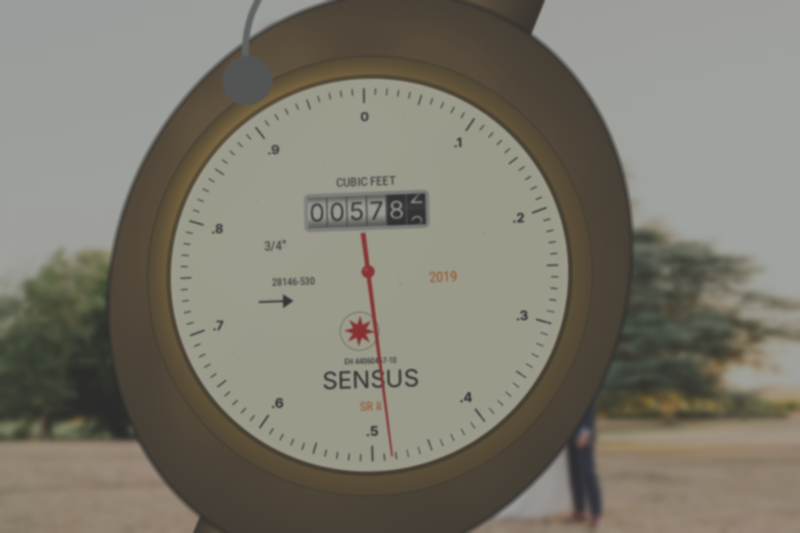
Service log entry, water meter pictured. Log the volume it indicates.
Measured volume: 5782.48 ft³
